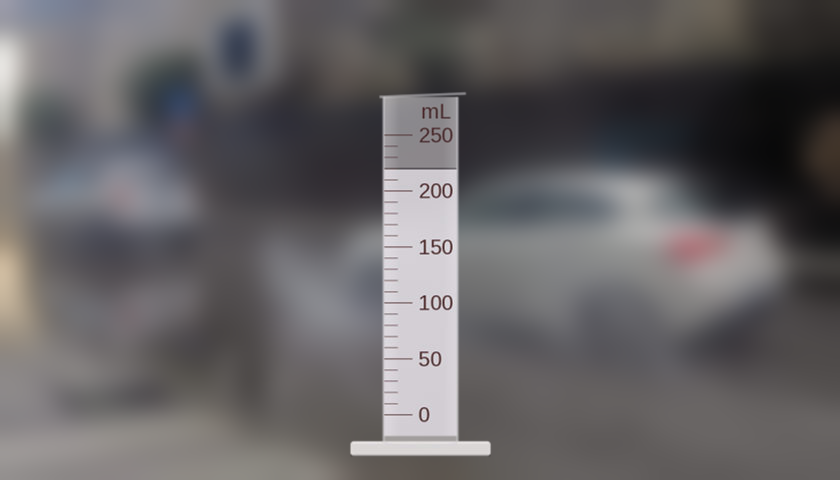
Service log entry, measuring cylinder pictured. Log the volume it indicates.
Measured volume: 220 mL
